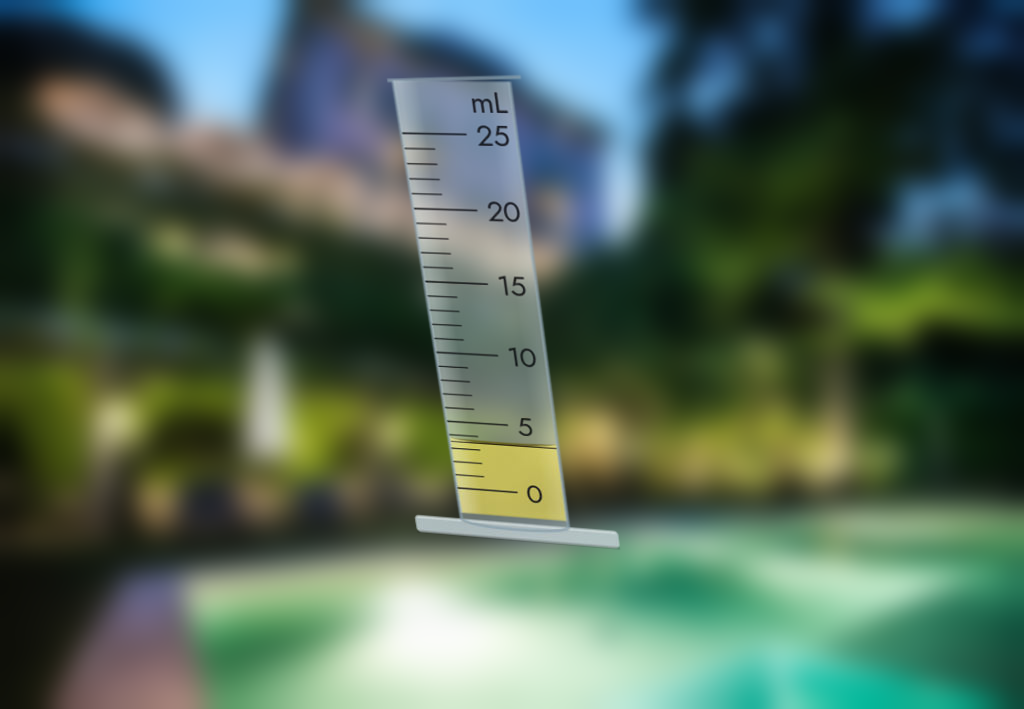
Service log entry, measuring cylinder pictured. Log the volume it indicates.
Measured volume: 3.5 mL
